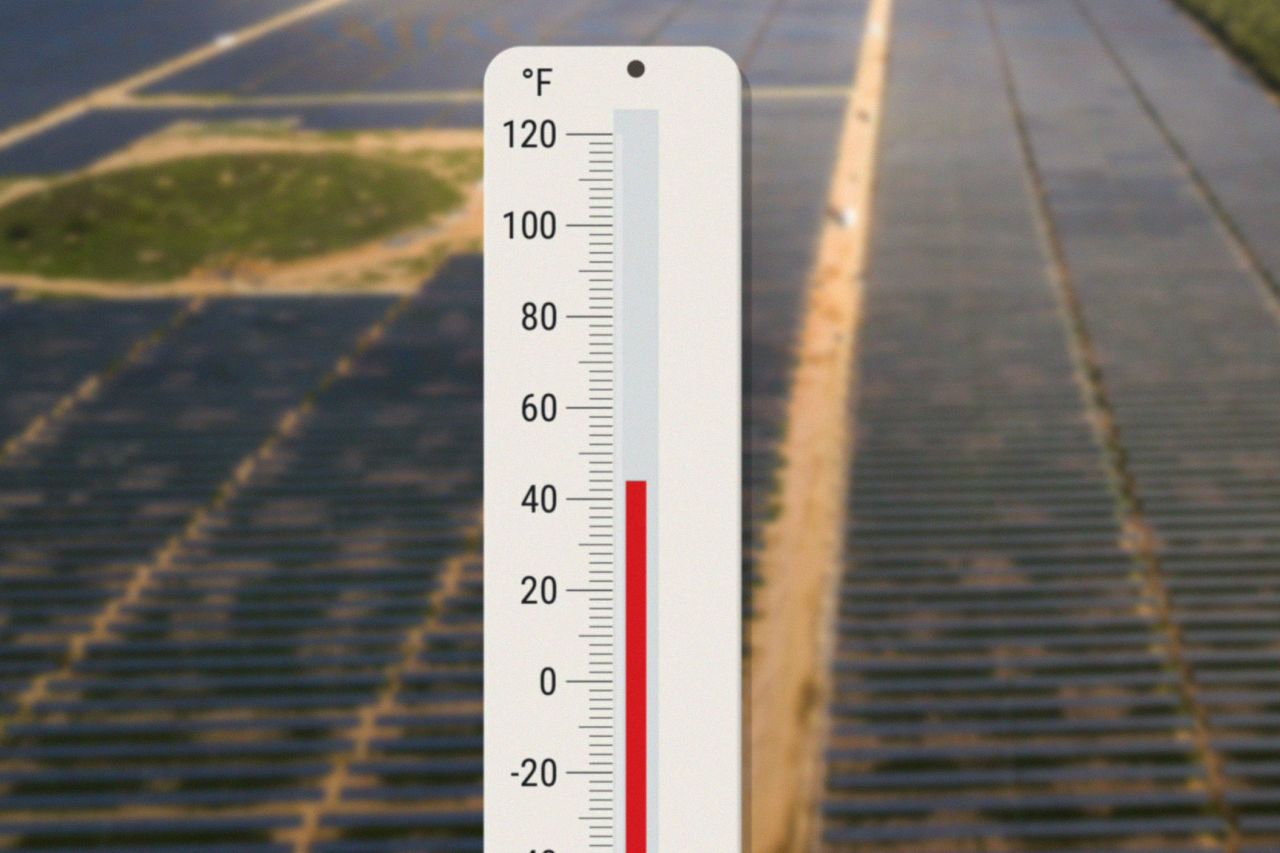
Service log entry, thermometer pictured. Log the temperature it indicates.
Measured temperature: 44 °F
